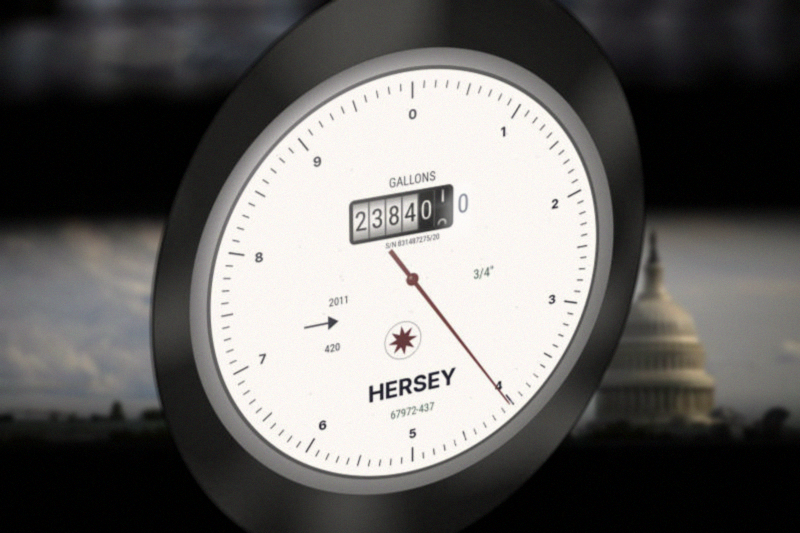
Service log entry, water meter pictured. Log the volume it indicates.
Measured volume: 2384014.0 gal
